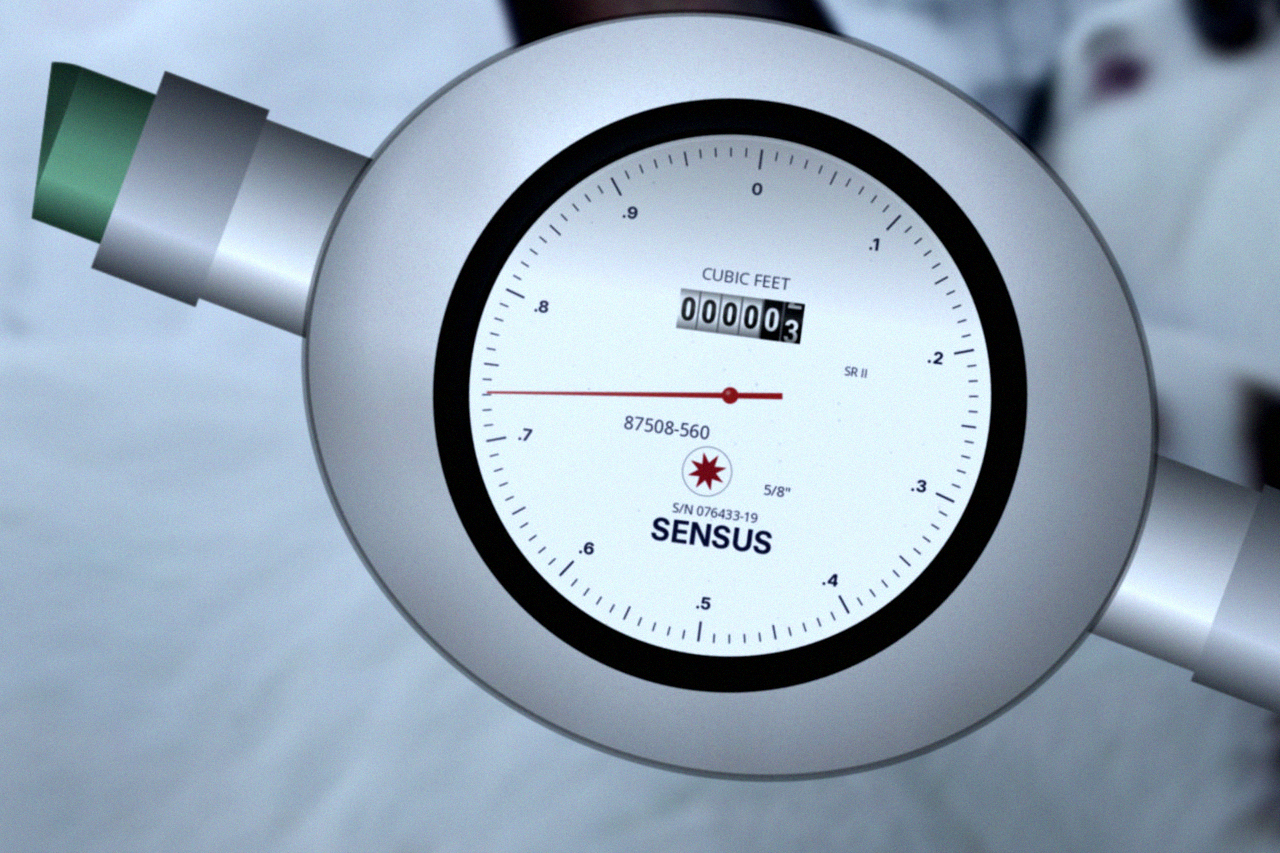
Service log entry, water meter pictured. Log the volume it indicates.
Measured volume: 2.73 ft³
